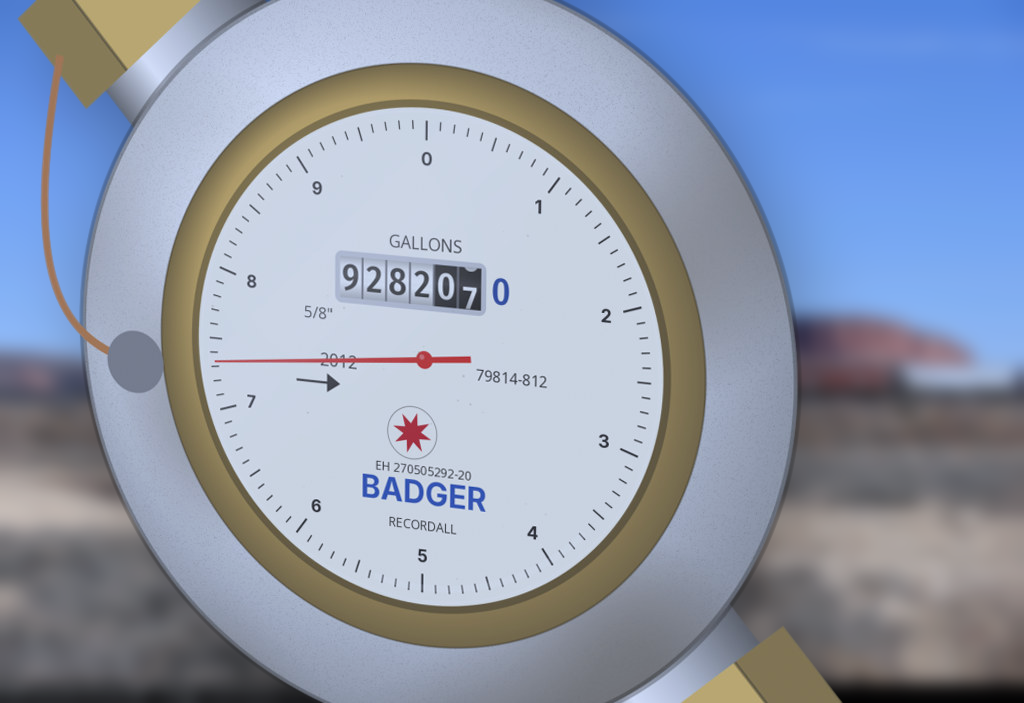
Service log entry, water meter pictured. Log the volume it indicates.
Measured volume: 9282067.3 gal
